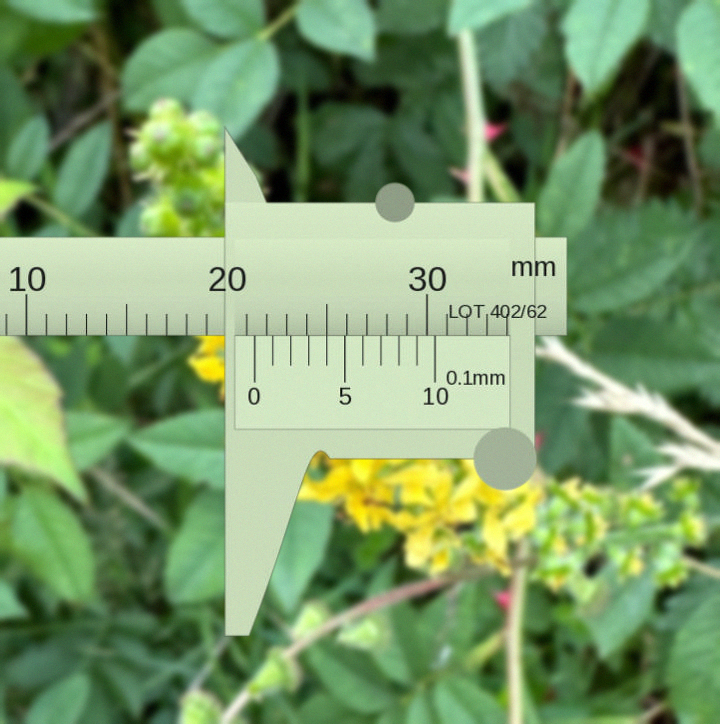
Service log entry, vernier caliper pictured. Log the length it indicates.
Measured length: 21.4 mm
